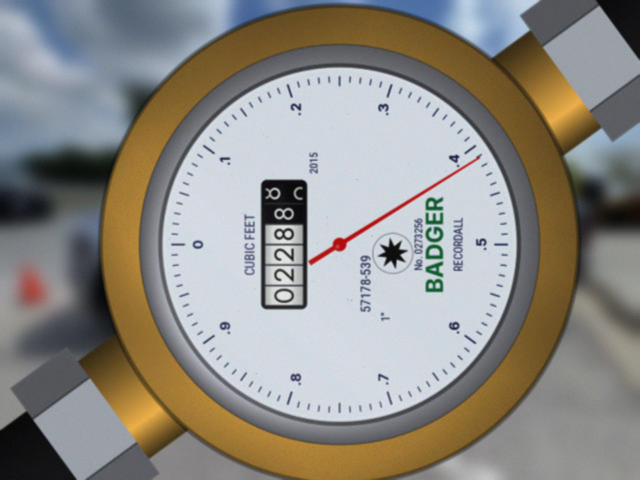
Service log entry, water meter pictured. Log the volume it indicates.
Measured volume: 22888.41 ft³
